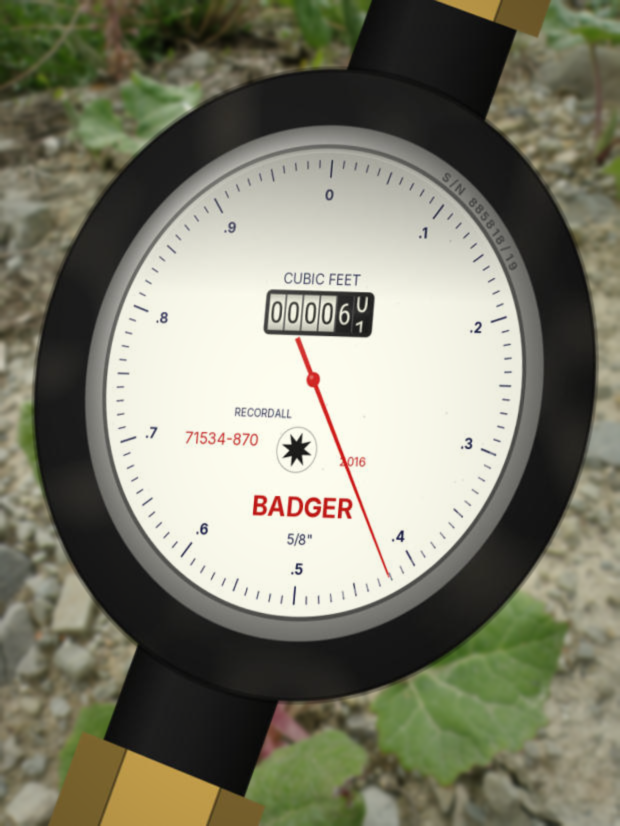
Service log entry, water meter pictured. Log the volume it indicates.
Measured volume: 60.42 ft³
